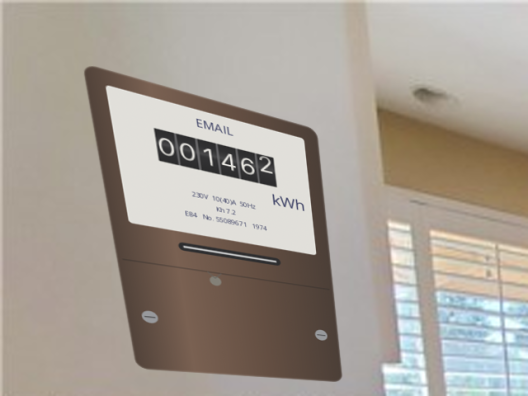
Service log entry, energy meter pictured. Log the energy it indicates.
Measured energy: 1462 kWh
